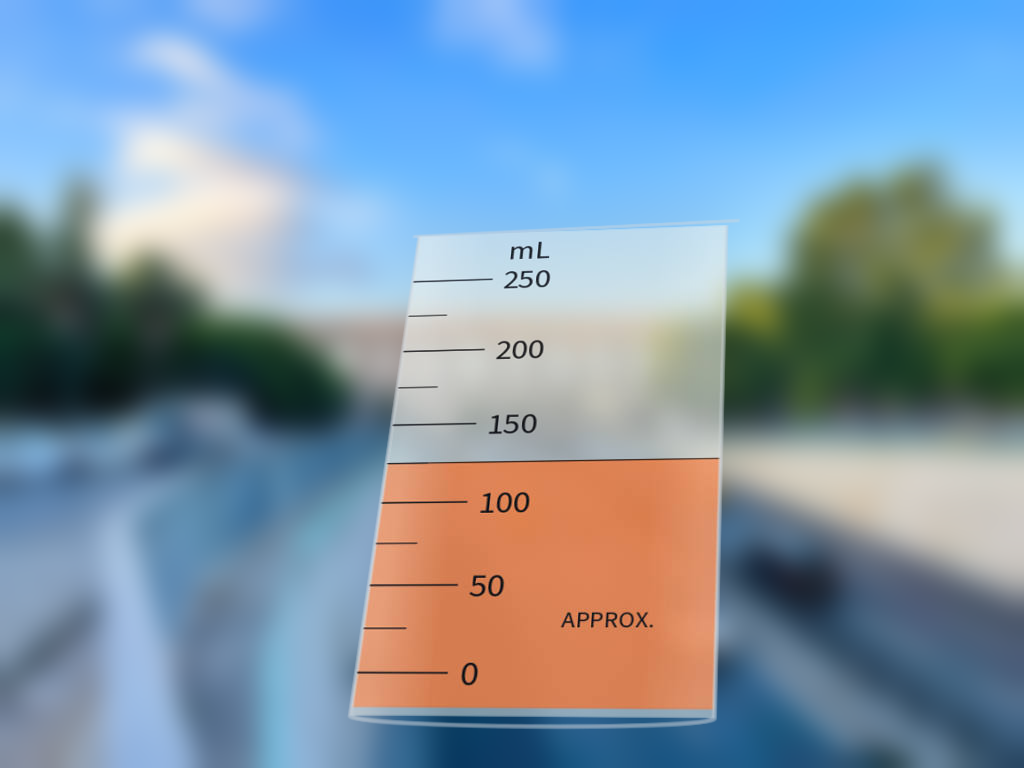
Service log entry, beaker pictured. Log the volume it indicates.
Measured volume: 125 mL
